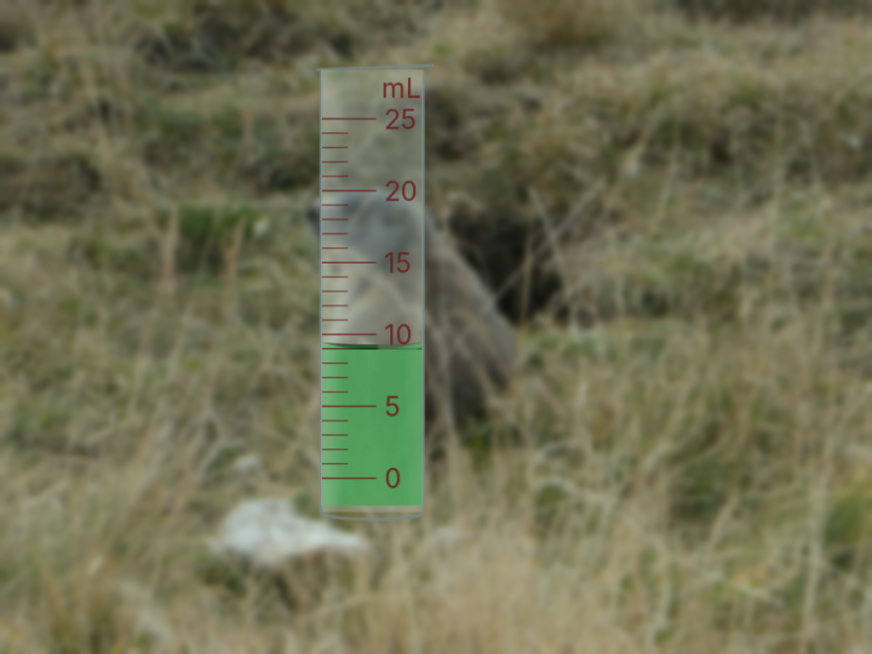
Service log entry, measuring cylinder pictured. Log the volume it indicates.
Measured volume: 9 mL
